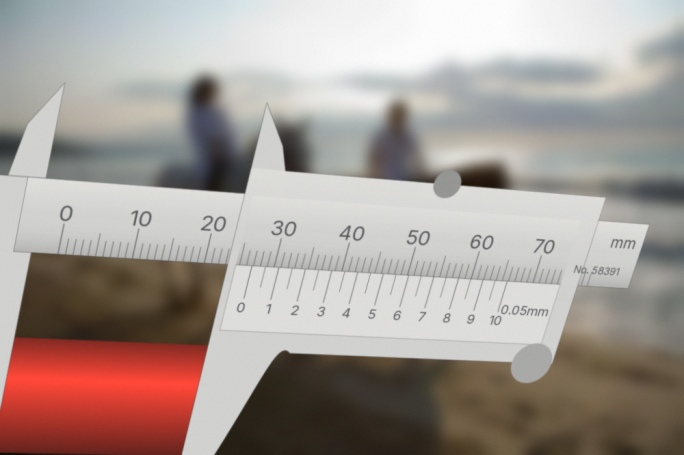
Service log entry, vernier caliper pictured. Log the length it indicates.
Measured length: 26.8 mm
